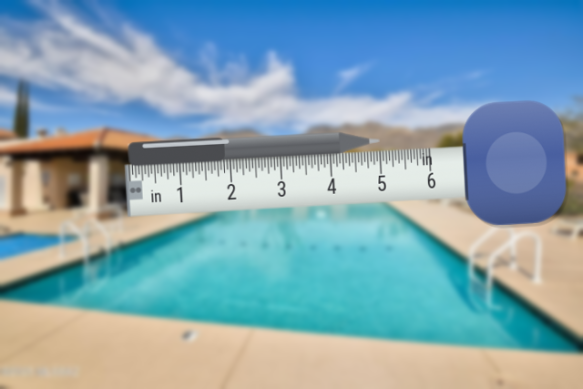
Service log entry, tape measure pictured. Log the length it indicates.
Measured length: 5 in
